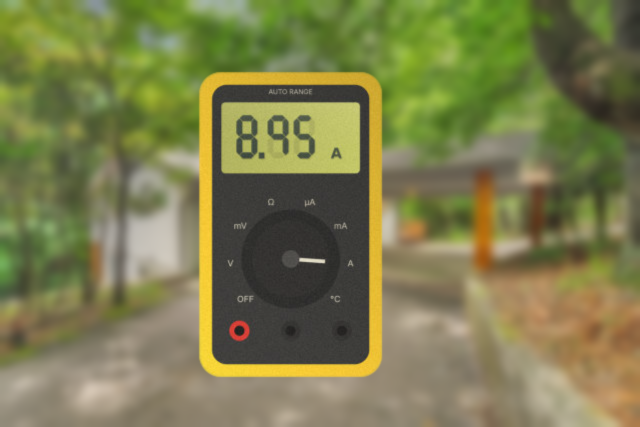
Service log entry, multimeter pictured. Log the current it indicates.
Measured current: 8.95 A
